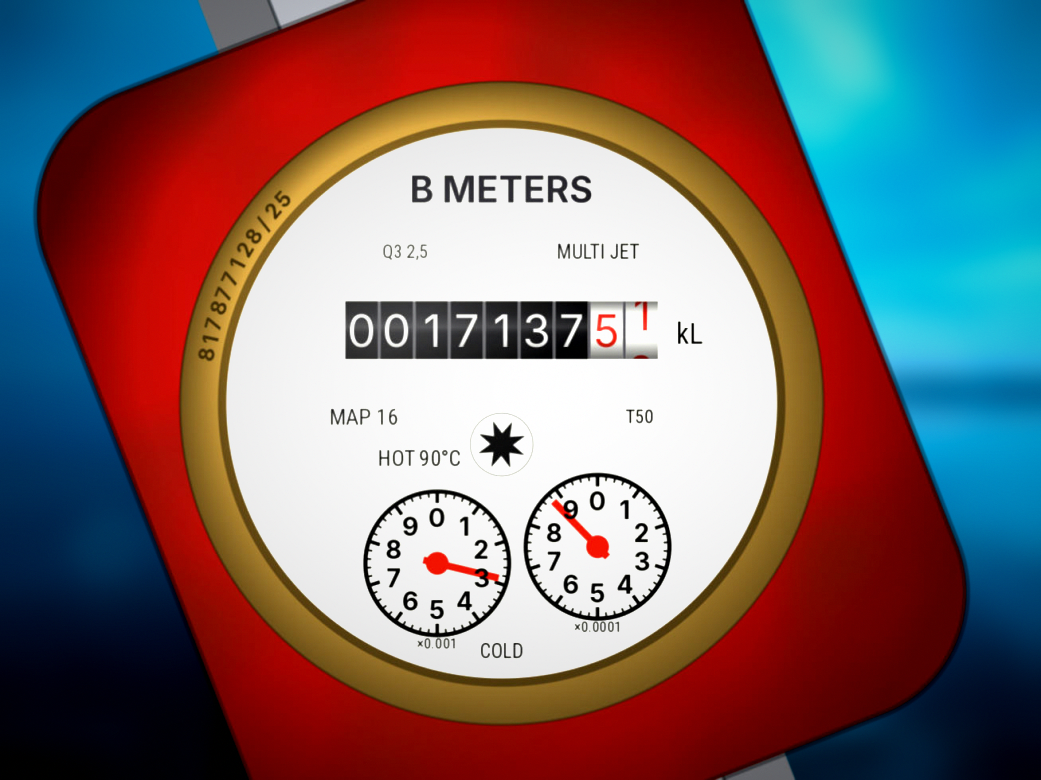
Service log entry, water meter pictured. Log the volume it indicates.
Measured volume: 17137.5128 kL
